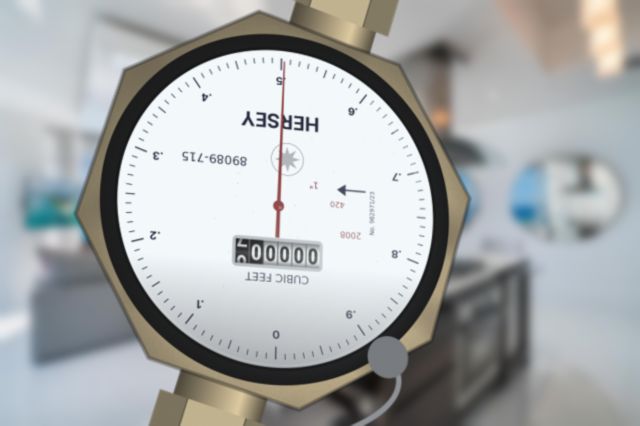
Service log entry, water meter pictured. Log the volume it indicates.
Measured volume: 6.50 ft³
